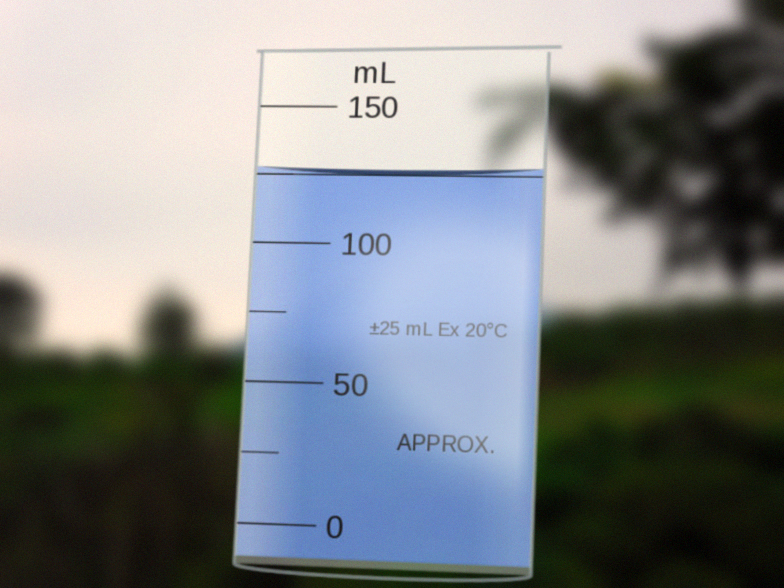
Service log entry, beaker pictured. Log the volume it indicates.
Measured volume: 125 mL
